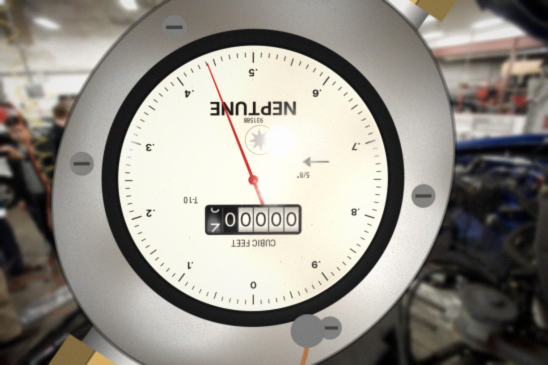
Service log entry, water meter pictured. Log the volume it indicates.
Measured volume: 2.44 ft³
